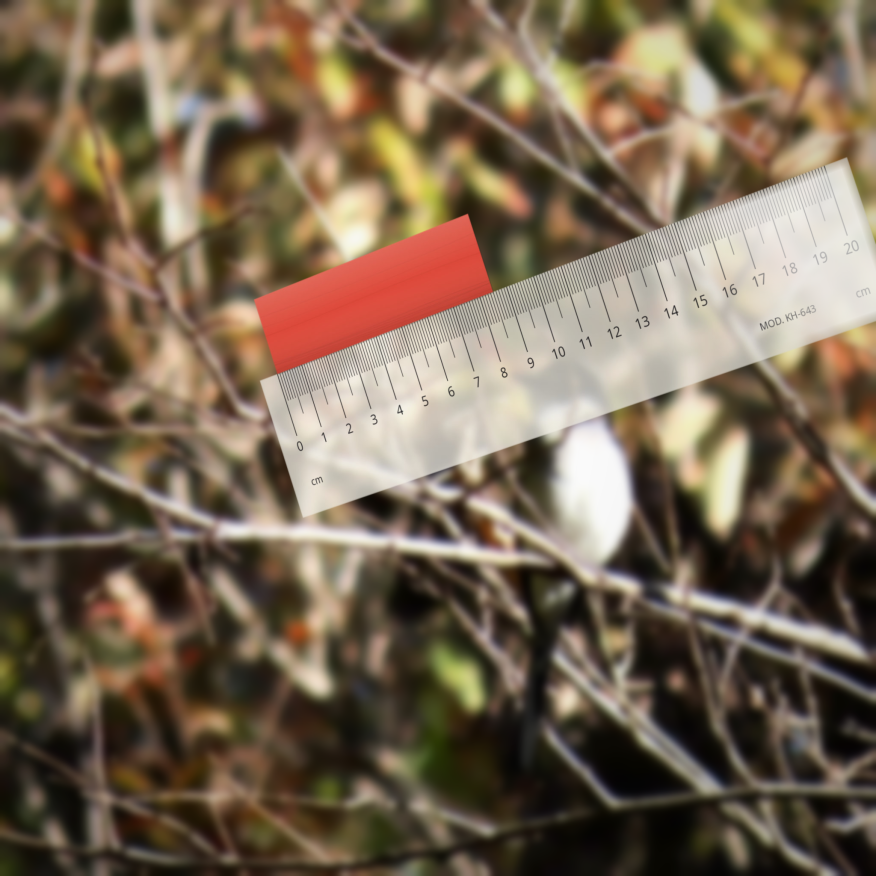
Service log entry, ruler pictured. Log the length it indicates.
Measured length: 8.5 cm
